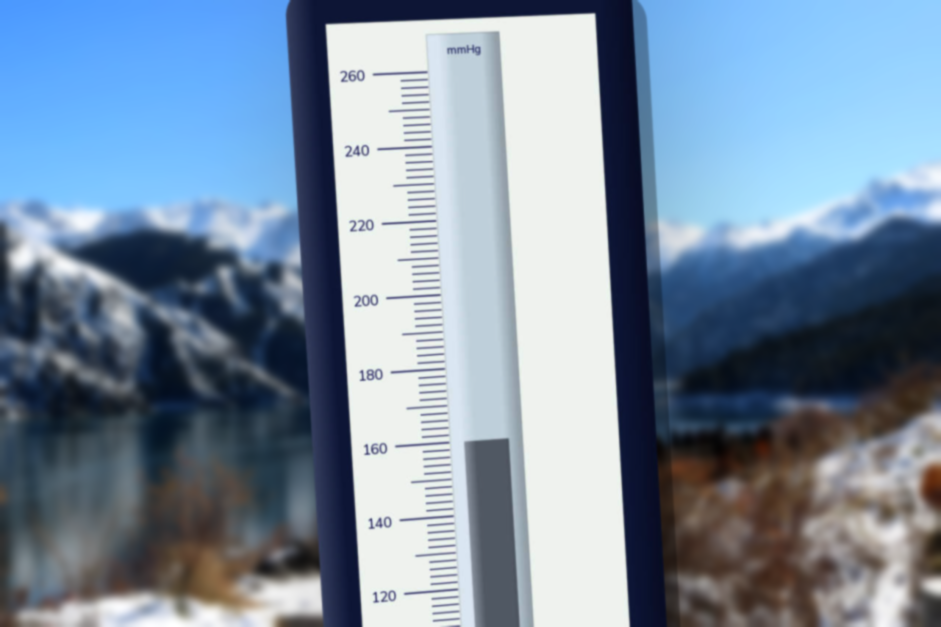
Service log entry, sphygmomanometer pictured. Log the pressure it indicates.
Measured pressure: 160 mmHg
